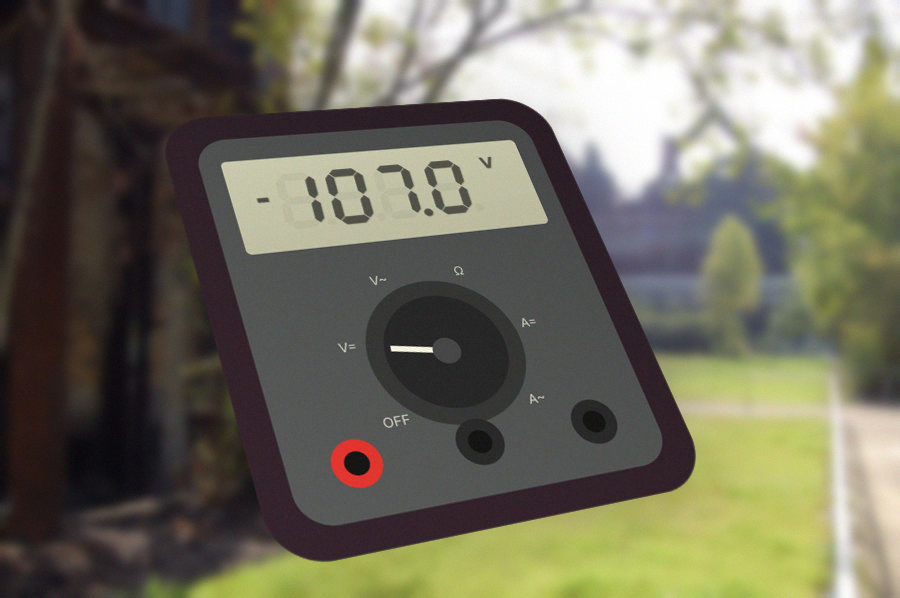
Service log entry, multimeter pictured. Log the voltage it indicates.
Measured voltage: -107.0 V
